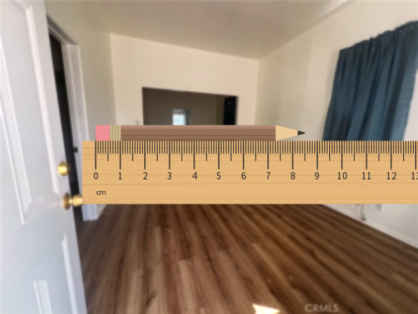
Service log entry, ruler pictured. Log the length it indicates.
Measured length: 8.5 cm
